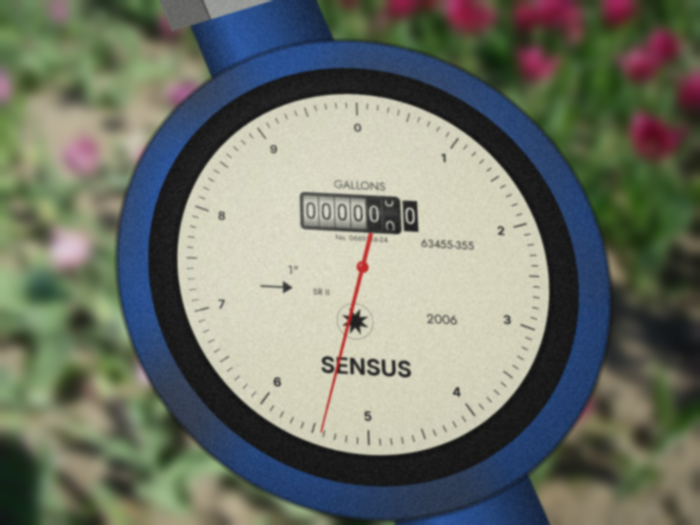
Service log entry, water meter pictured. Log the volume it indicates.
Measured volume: 85.4 gal
